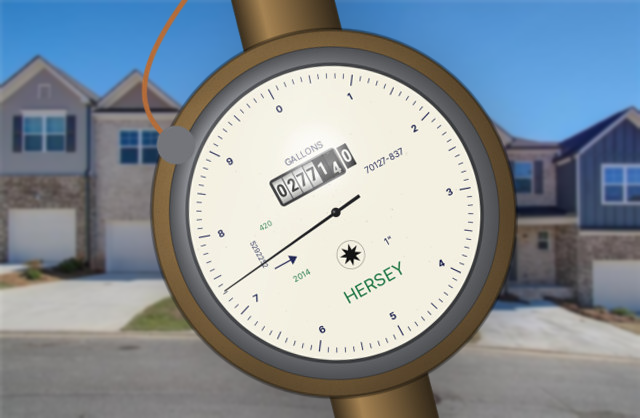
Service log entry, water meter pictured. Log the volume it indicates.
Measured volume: 277137.3 gal
